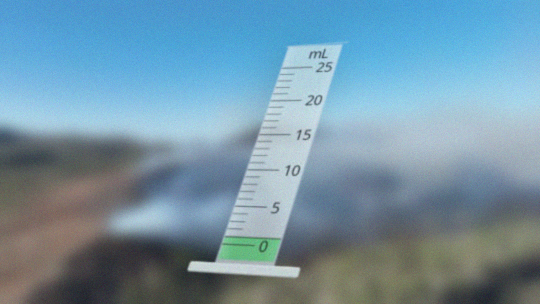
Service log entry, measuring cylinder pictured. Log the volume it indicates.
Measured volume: 1 mL
